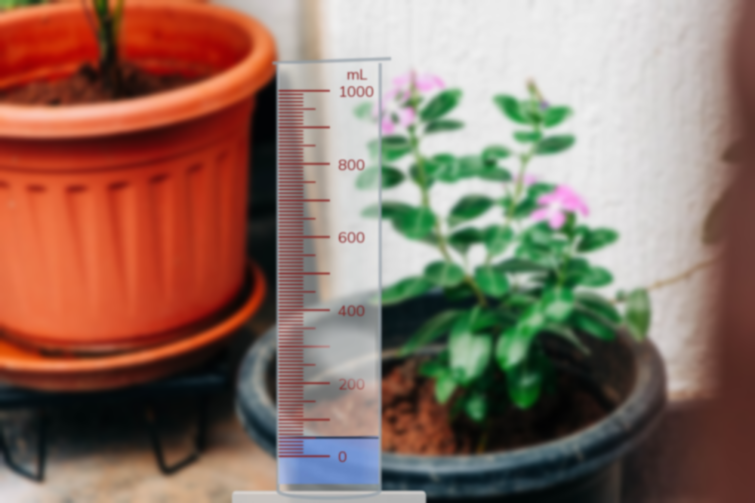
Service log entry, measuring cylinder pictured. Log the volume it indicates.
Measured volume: 50 mL
